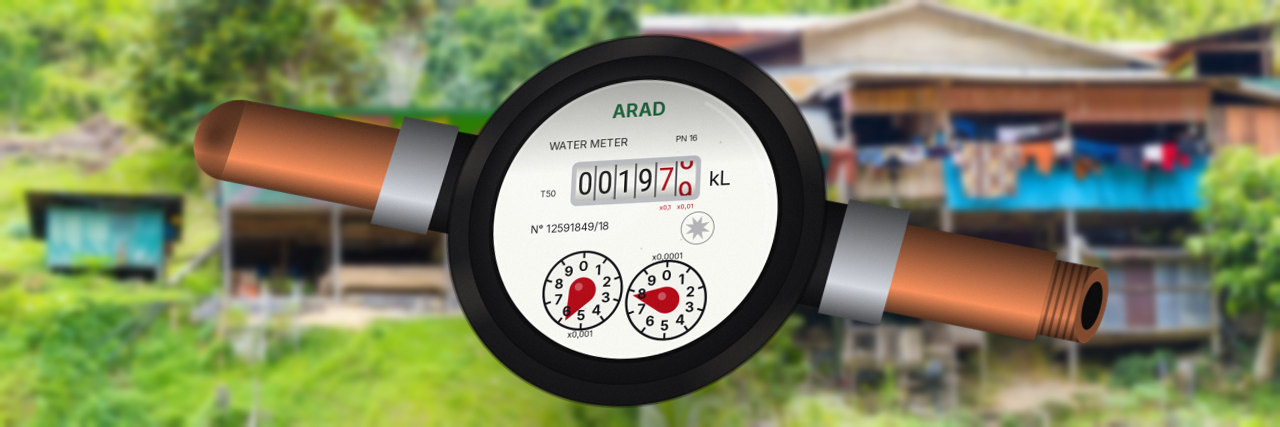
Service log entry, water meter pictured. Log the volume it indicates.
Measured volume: 19.7857 kL
